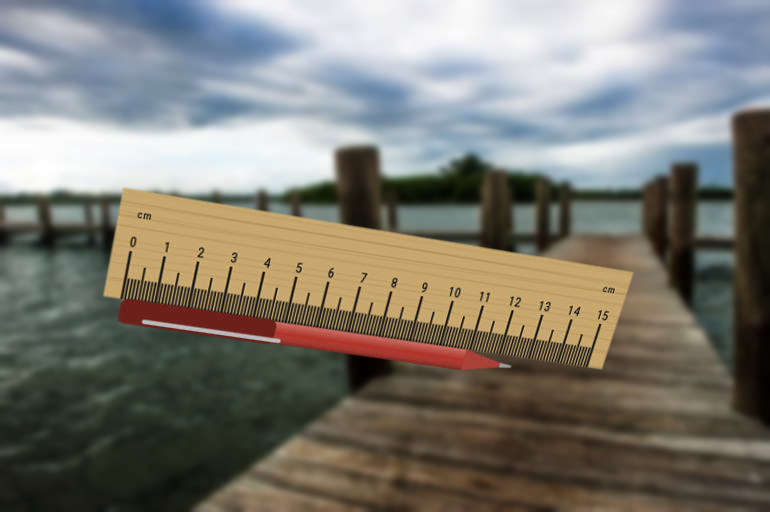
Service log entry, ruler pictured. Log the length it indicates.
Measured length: 12.5 cm
